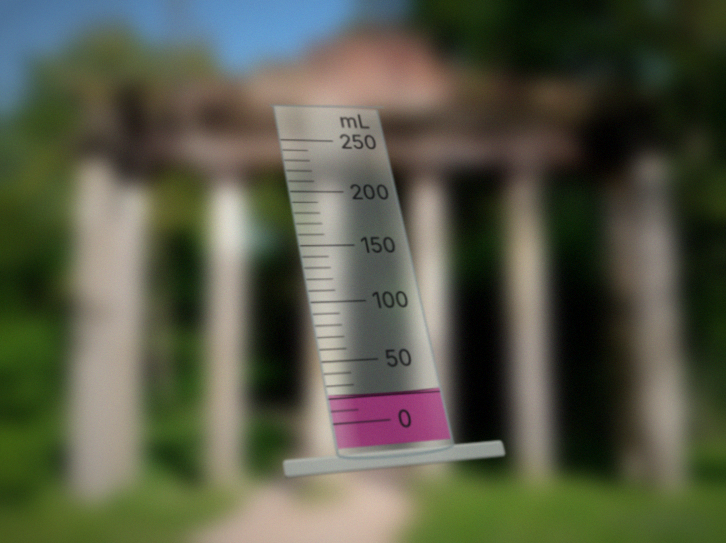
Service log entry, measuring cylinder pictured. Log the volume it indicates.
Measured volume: 20 mL
